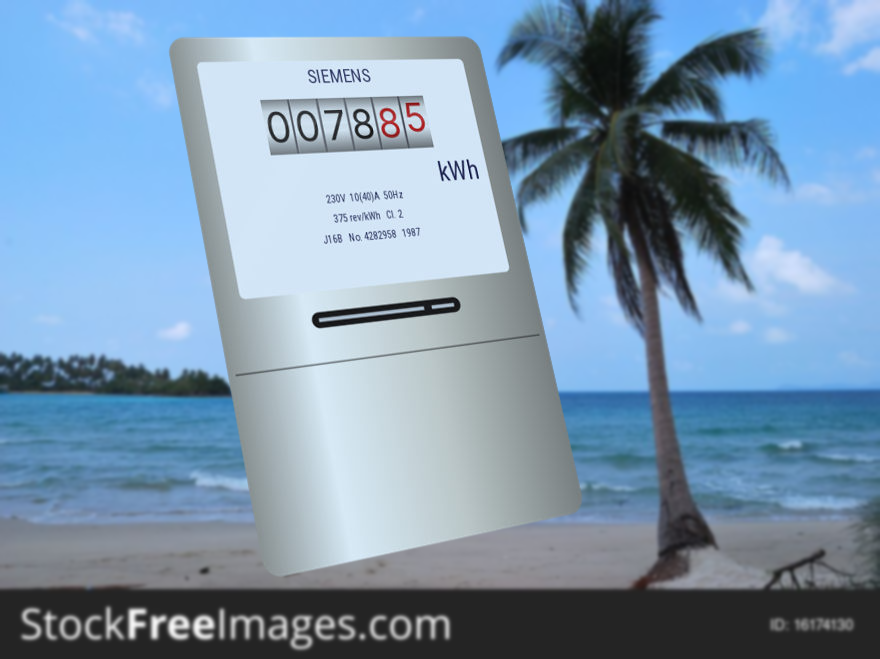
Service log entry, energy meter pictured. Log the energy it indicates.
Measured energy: 78.85 kWh
